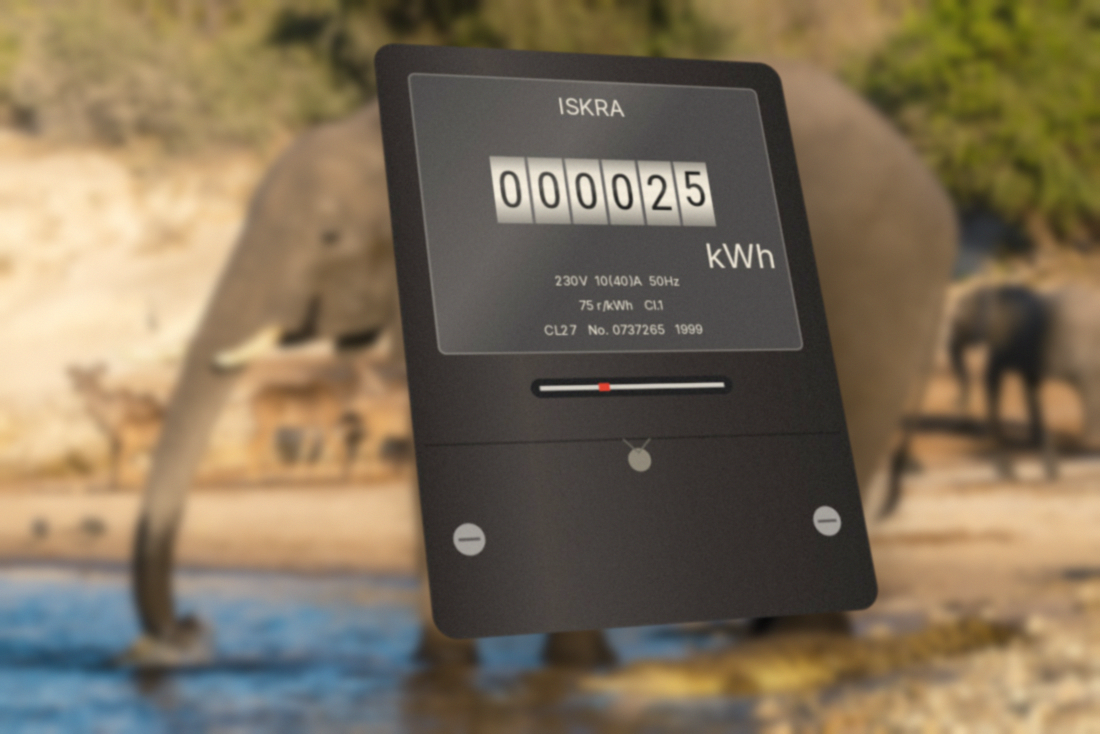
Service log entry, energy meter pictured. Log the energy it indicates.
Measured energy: 25 kWh
